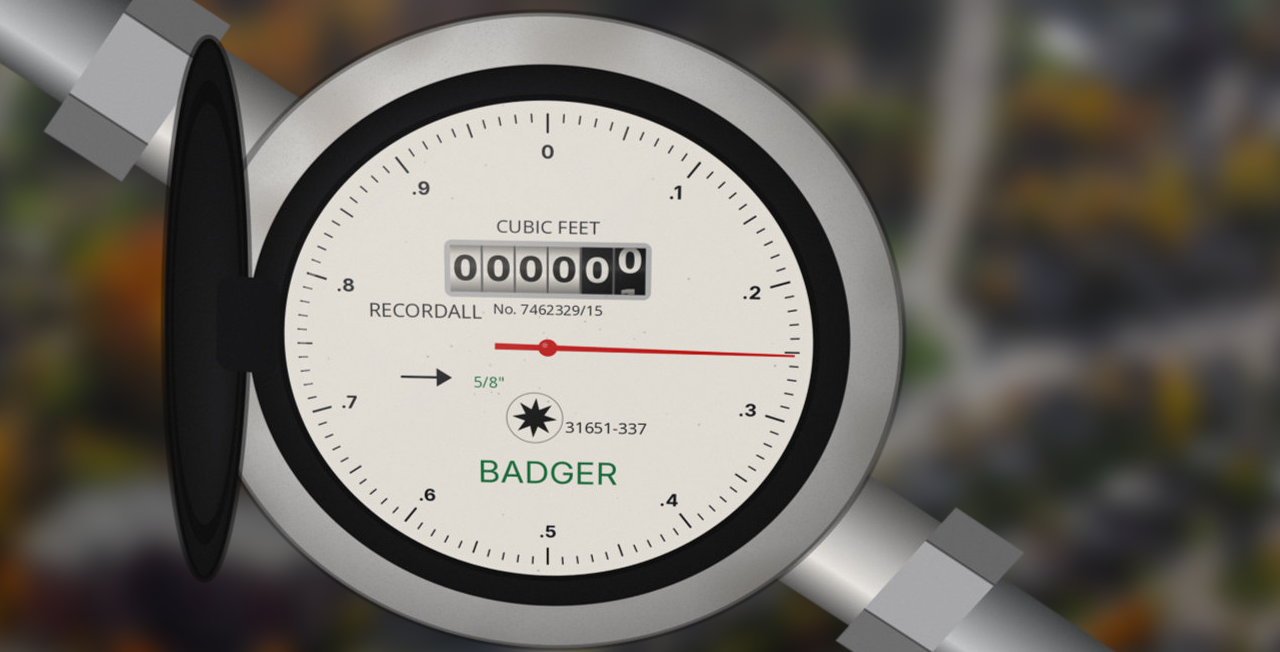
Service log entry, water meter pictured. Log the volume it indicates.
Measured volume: 0.25 ft³
